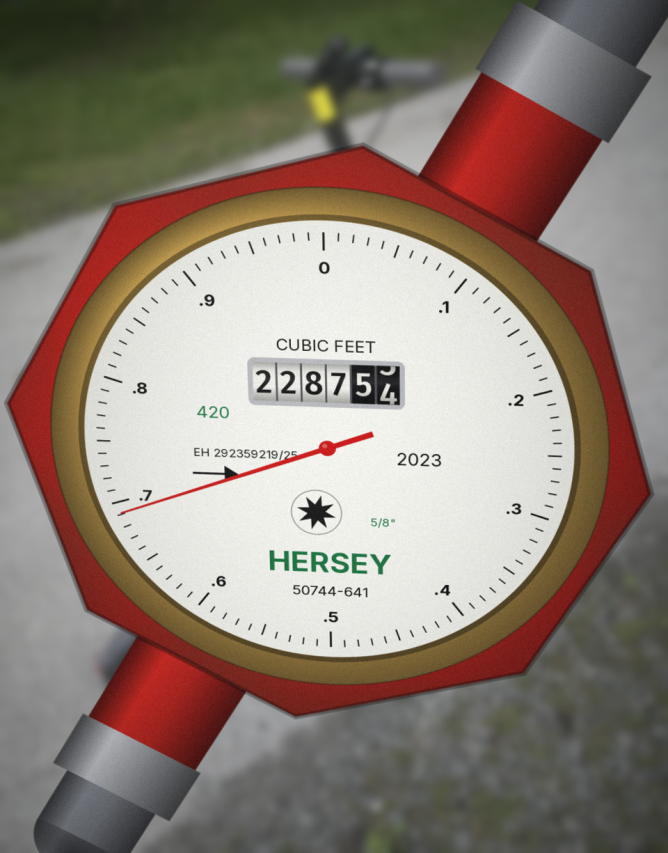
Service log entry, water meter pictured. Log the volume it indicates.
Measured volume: 228753.69 ft³
